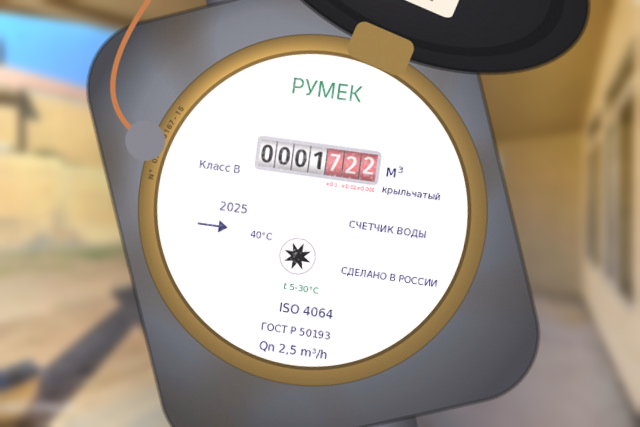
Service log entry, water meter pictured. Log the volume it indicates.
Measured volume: 1.722 m³
